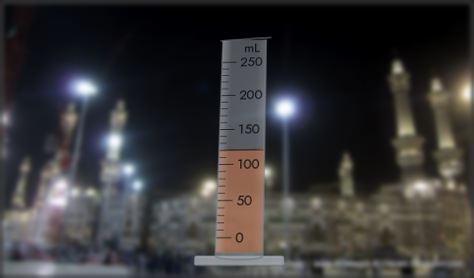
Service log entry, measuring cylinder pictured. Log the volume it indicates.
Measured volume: 120 mL
